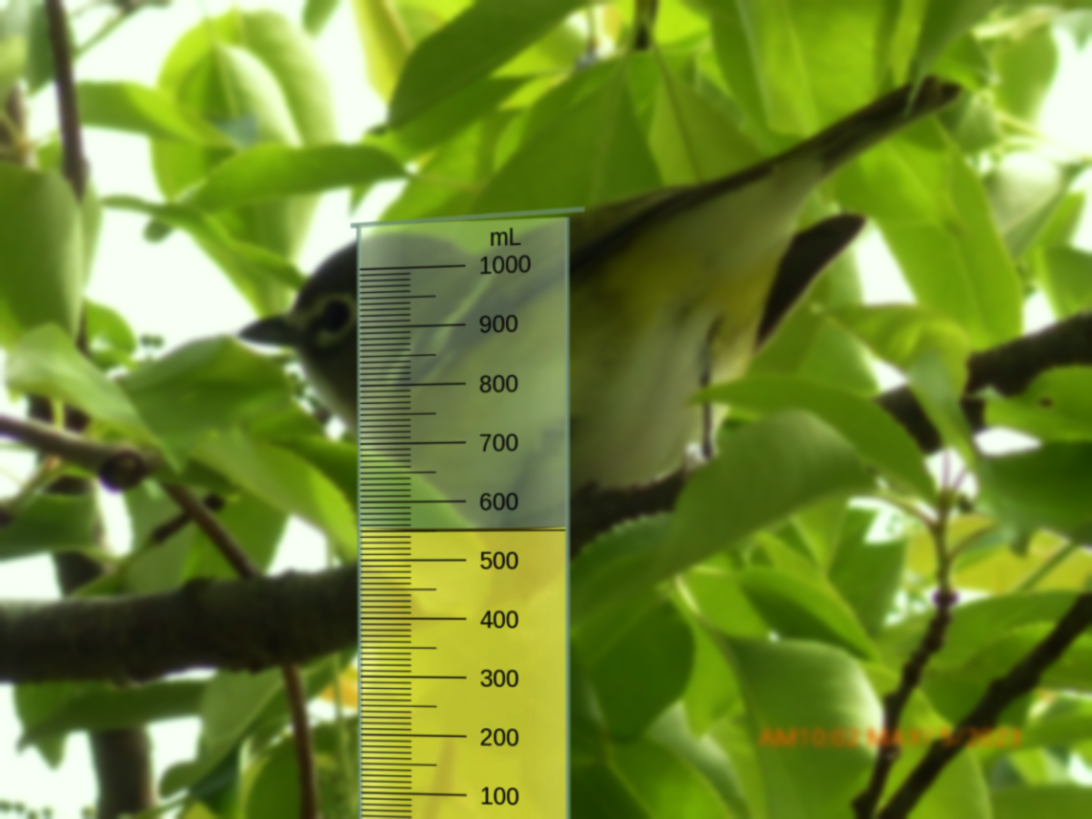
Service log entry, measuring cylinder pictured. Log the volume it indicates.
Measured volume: 550 mL
